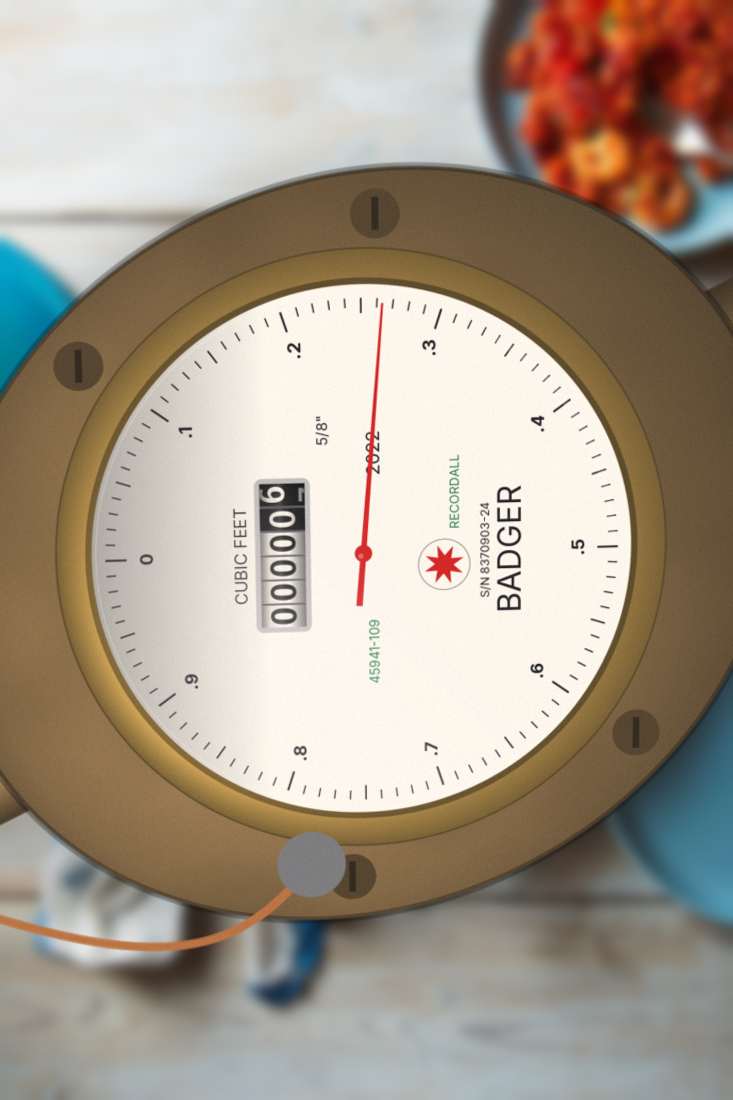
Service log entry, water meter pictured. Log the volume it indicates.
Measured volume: 6.26 ft³
